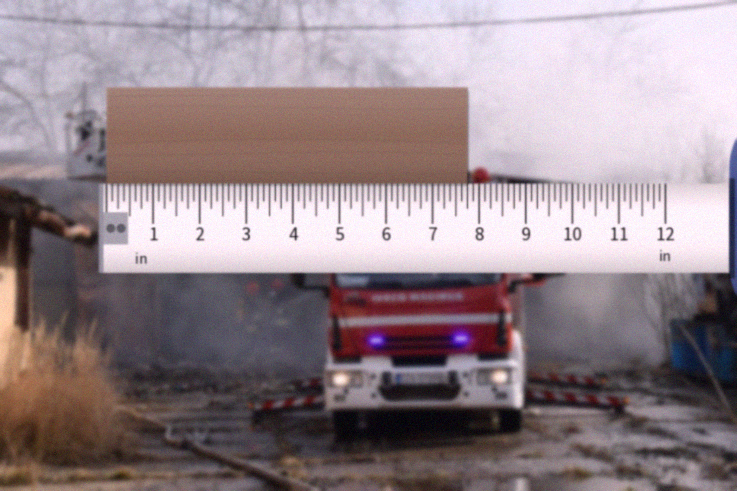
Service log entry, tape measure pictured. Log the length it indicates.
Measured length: 7.75 in
